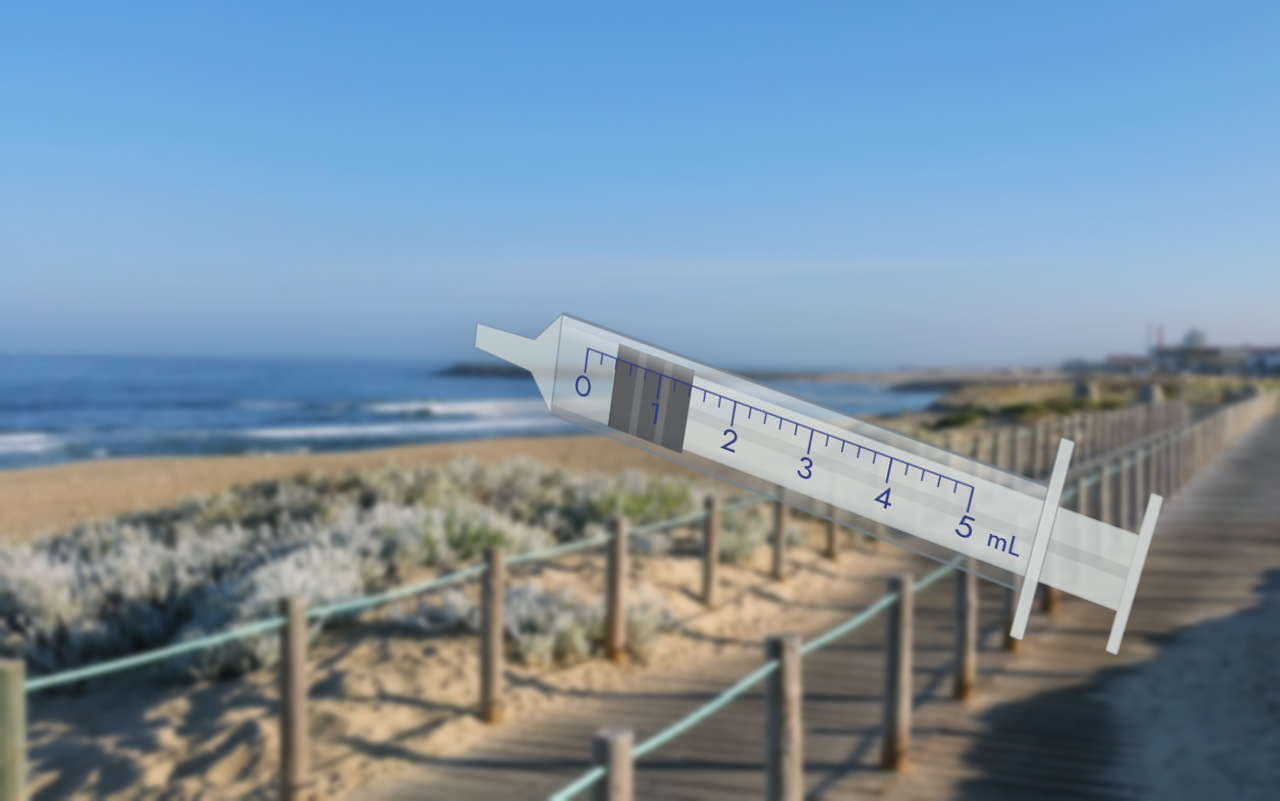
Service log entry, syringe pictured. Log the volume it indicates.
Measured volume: 0.4 mL
